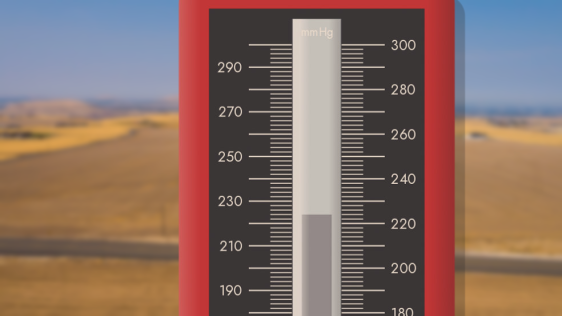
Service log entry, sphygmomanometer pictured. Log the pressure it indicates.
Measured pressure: 224 mmHg
